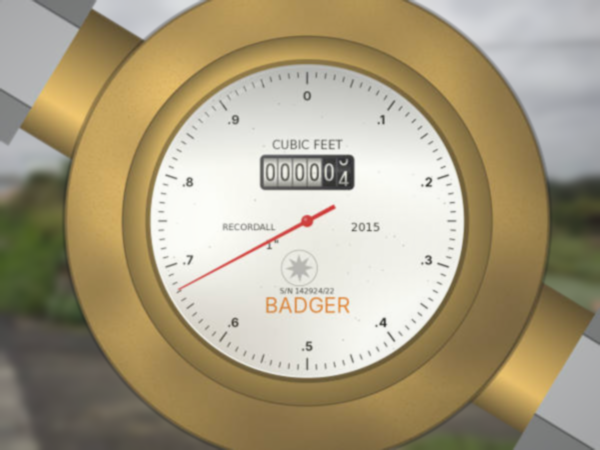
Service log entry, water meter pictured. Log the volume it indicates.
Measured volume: 3.67 ft³
